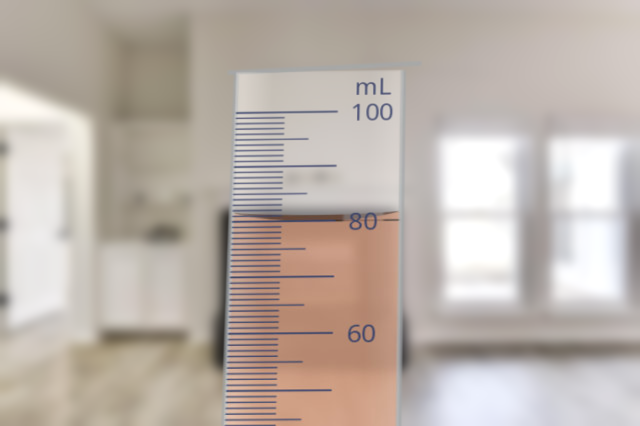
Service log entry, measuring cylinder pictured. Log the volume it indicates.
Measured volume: 80 mL
